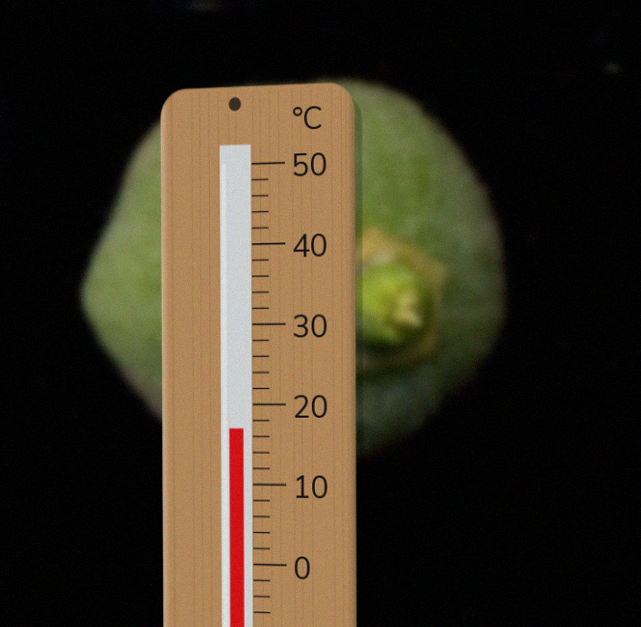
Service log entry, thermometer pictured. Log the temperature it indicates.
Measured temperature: 17 °C
